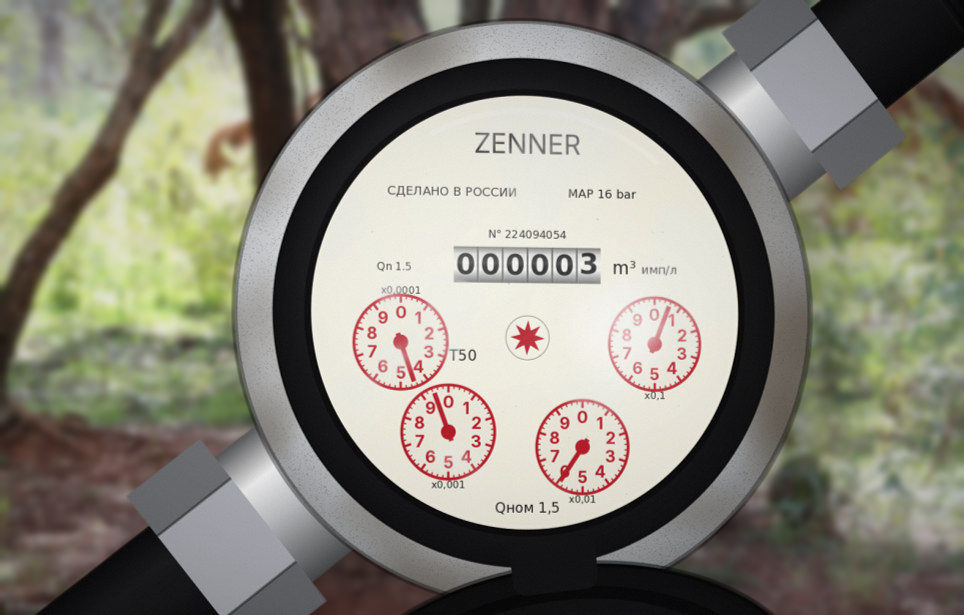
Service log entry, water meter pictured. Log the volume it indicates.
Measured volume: 3.0594 m³
